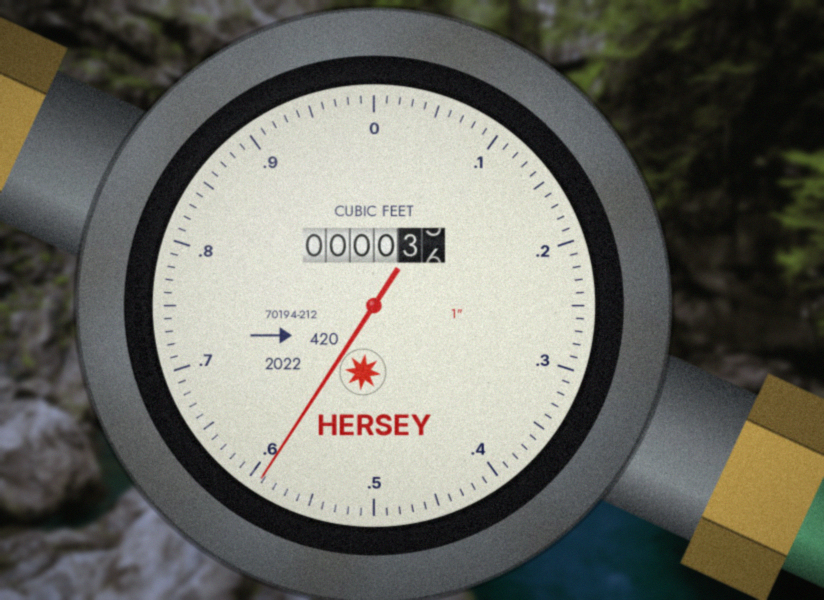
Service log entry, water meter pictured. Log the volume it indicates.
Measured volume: 35.59 ft³
